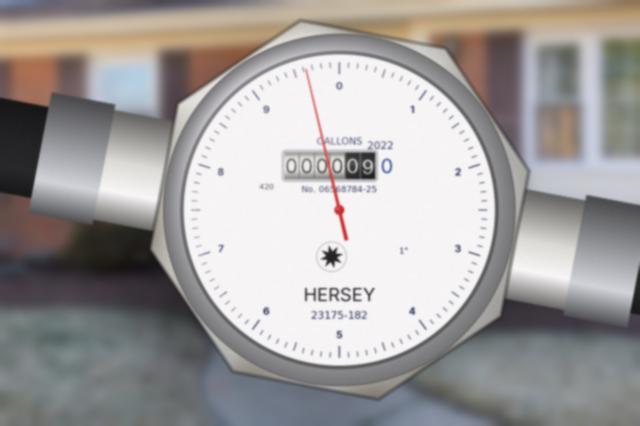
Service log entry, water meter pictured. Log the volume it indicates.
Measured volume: 89.6 gal
